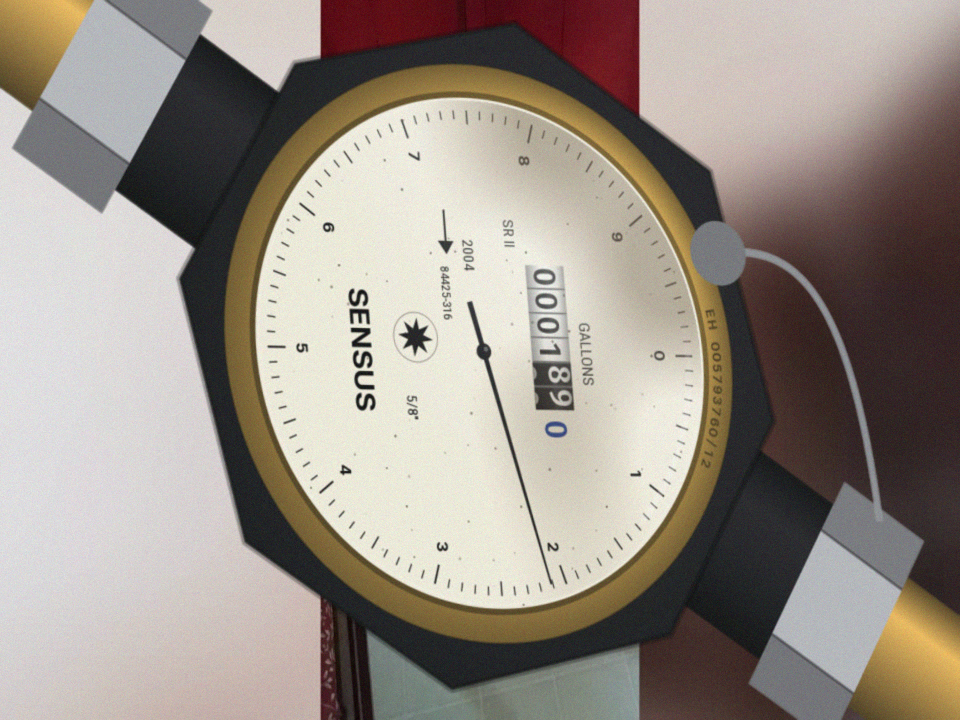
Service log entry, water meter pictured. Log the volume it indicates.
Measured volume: 1892.1 gal
